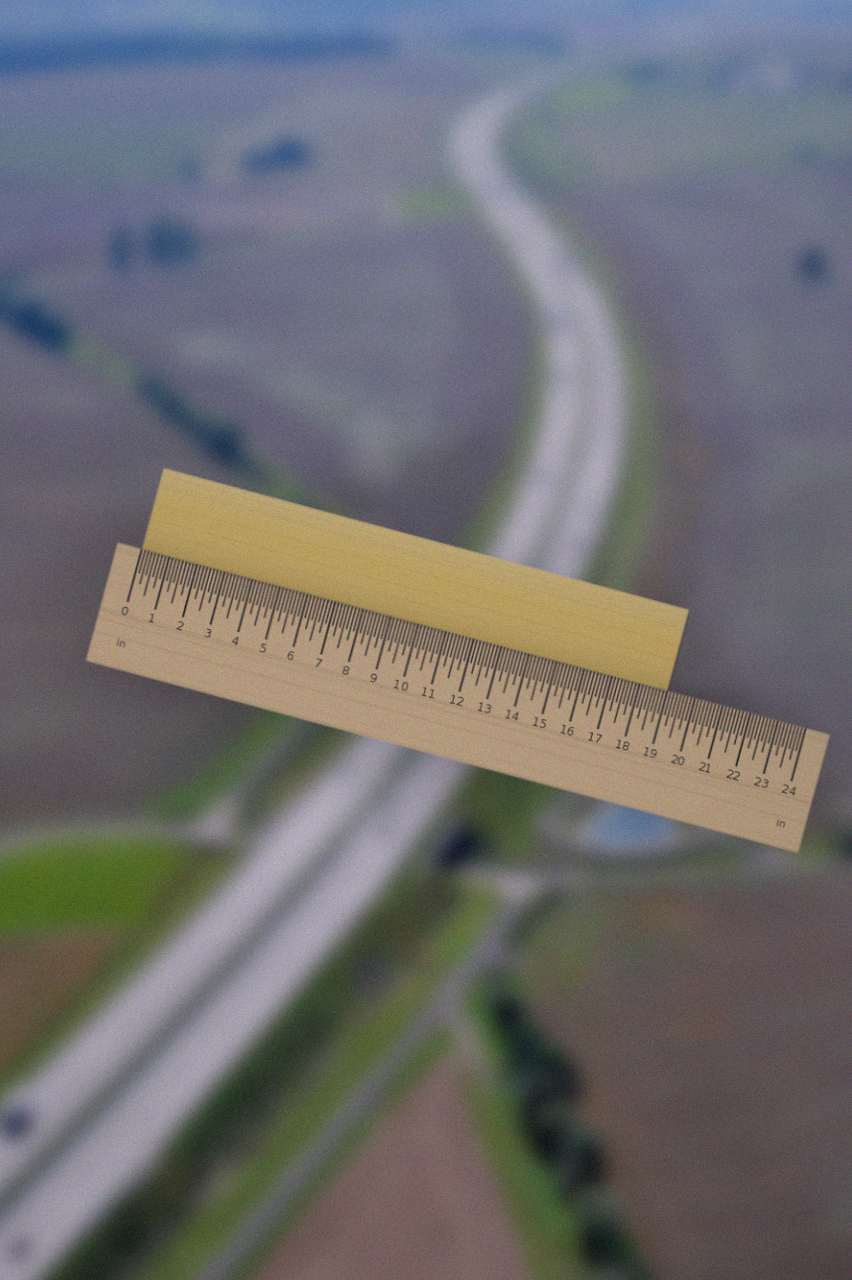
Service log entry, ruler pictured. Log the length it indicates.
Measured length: 19 in
